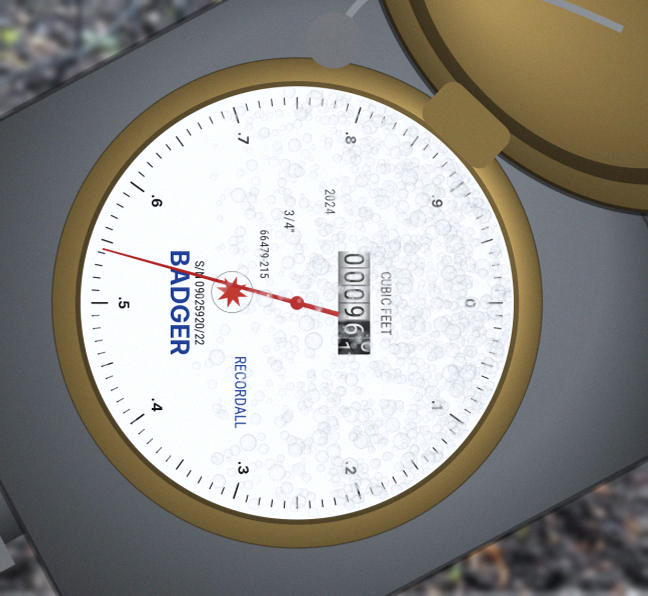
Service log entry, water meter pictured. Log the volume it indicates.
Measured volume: 960.54 ft³
